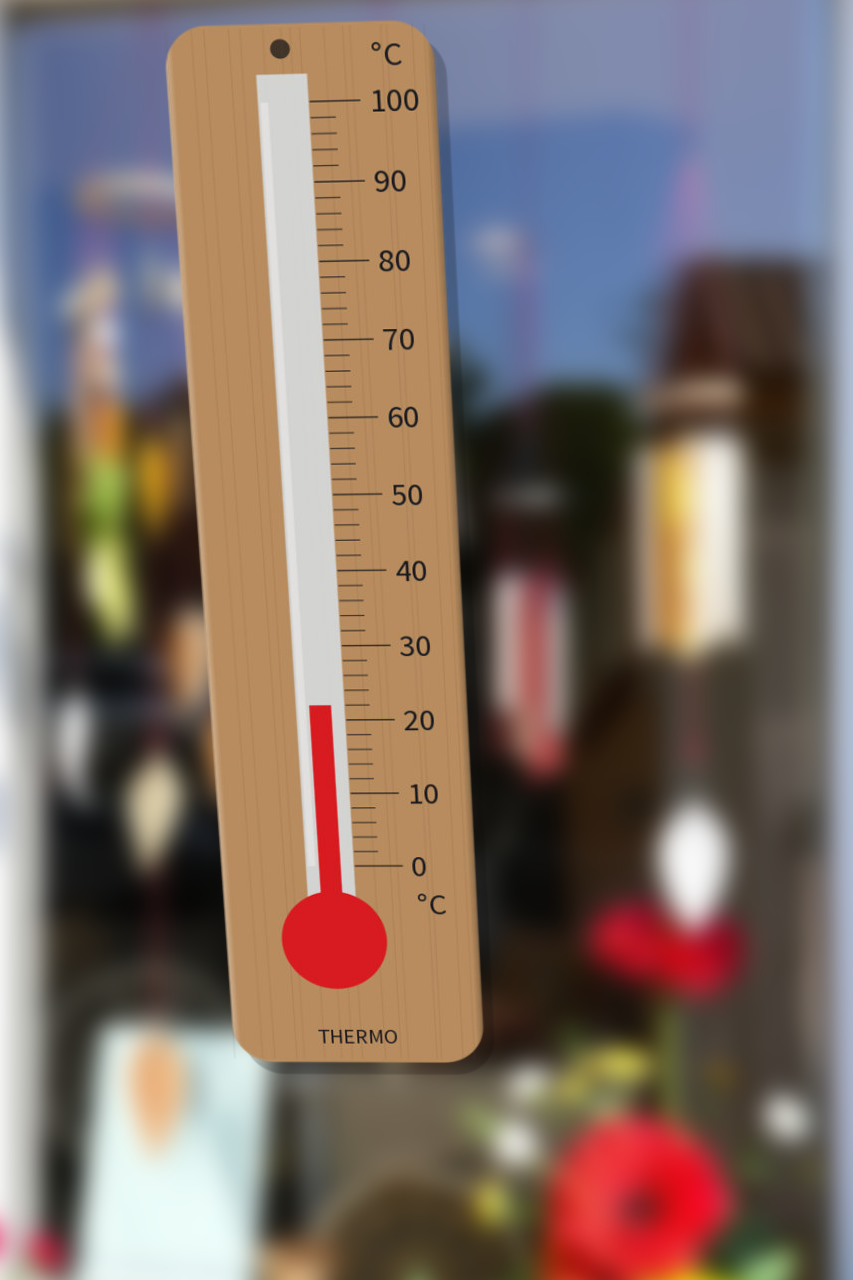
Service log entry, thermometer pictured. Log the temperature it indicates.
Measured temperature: 22 °C
